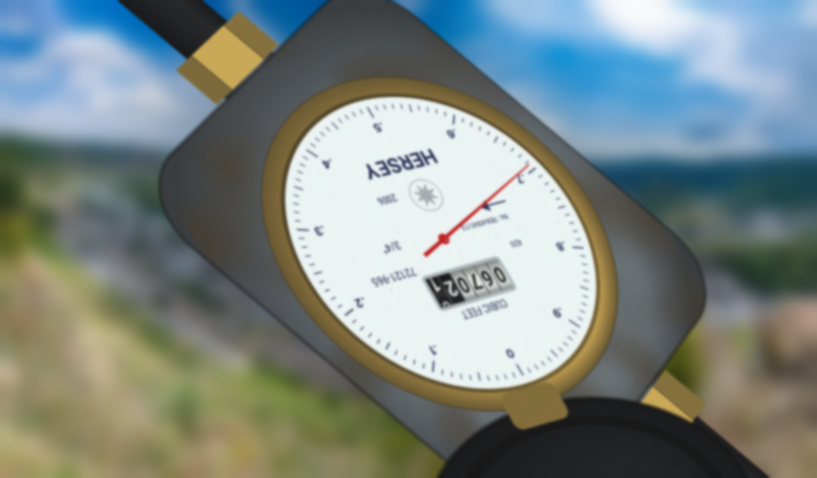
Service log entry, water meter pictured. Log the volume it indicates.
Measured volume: 67020.69 ft³
